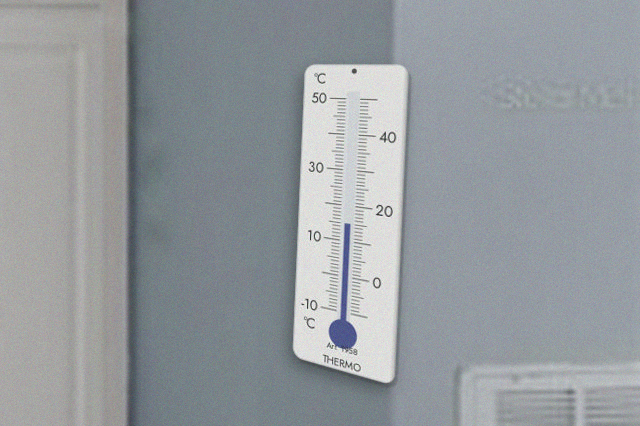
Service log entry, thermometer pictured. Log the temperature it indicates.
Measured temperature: 15 °C
